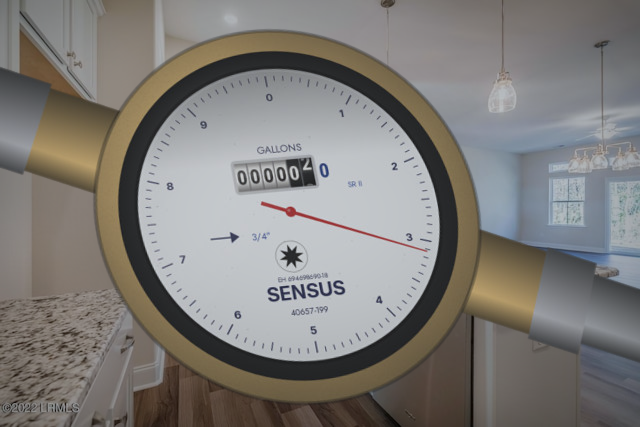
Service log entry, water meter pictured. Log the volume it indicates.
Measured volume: 23.1 gal
